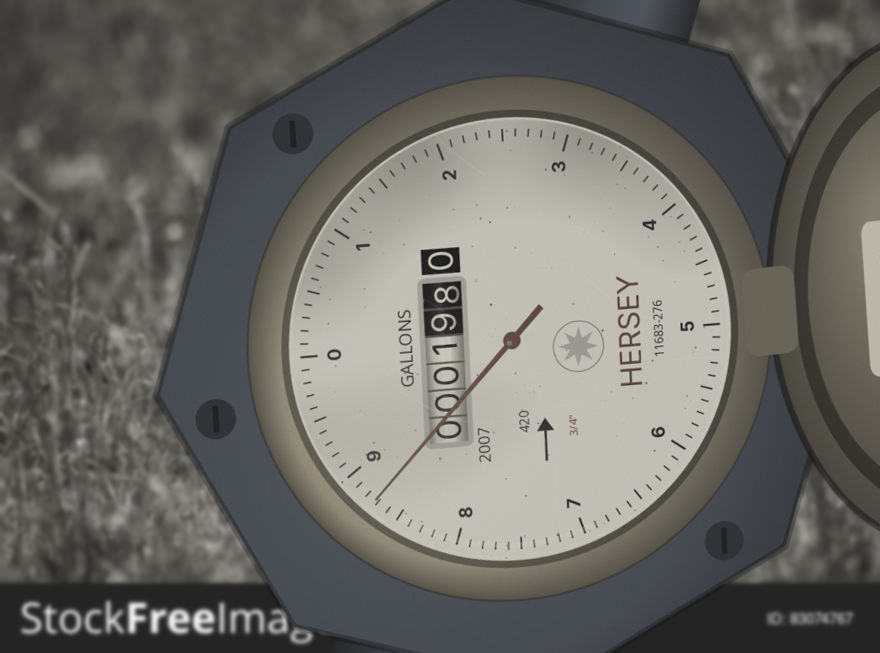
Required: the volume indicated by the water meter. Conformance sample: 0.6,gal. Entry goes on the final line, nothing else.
1978.7,gal
